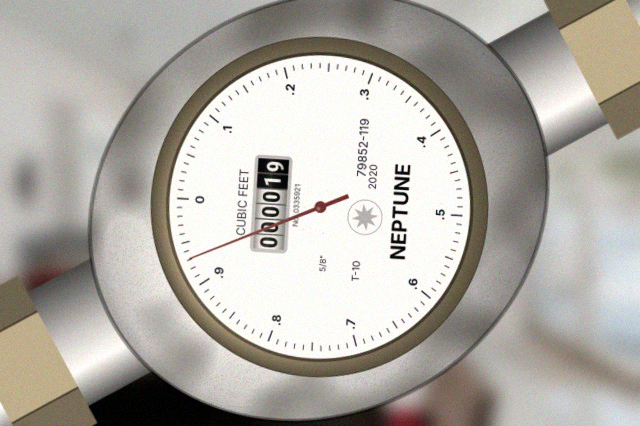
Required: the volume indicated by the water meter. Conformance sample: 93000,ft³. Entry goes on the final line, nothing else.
18.93,ft³
